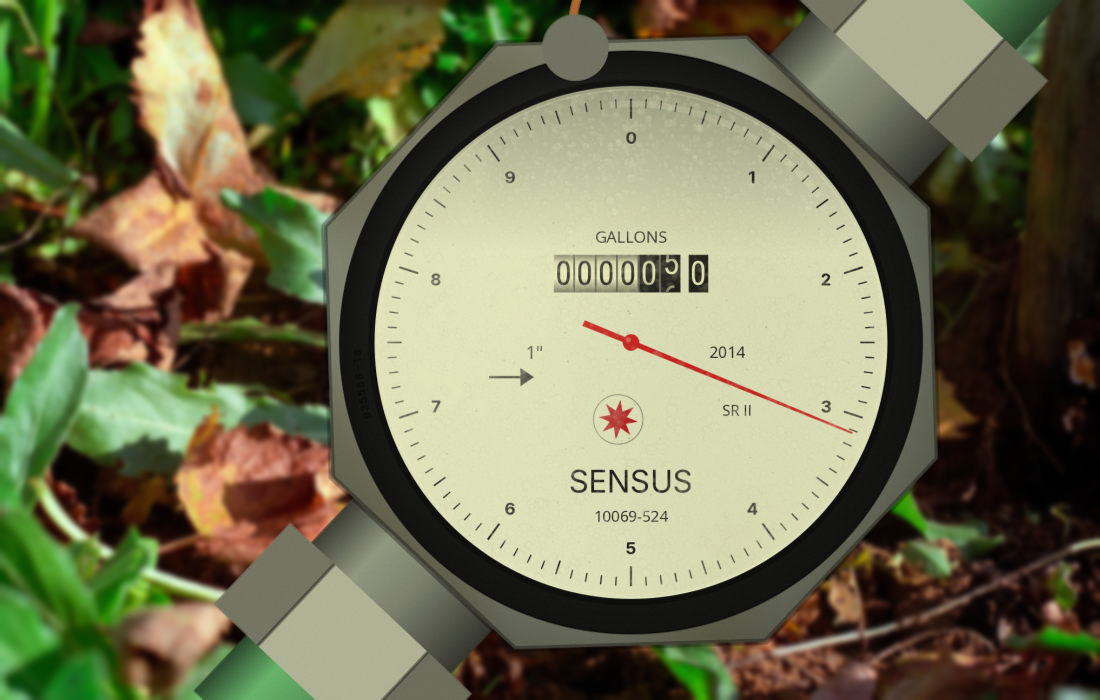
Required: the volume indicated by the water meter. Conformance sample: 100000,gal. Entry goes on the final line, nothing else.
53.1,gal
